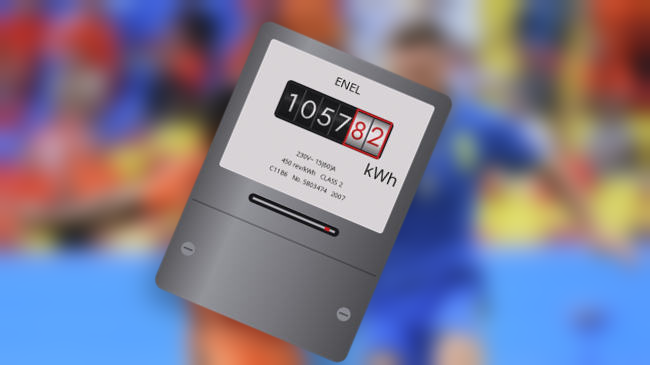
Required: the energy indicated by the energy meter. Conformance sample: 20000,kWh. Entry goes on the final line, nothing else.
1057.82,kWh
